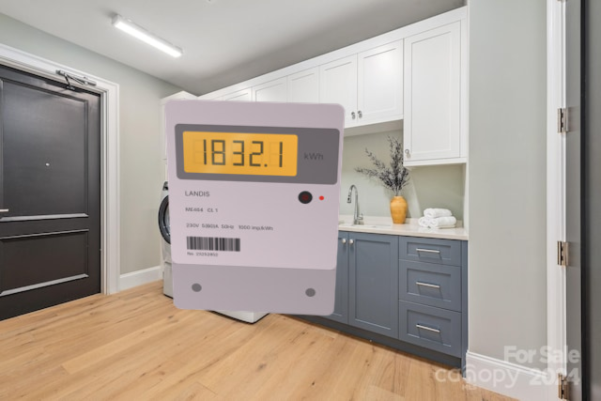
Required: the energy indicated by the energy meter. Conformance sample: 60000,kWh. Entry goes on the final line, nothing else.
1832.1,kWh
